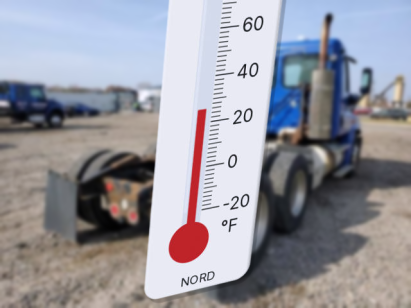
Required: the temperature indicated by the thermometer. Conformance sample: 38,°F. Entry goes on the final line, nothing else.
26,°F
